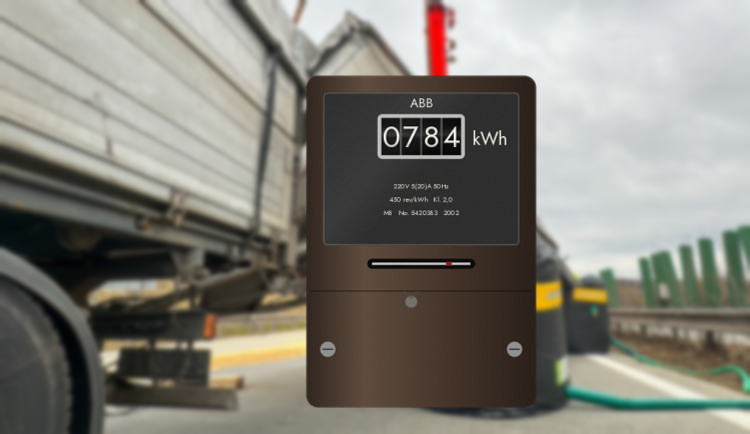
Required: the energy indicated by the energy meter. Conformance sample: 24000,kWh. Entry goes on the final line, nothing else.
784,kWh
